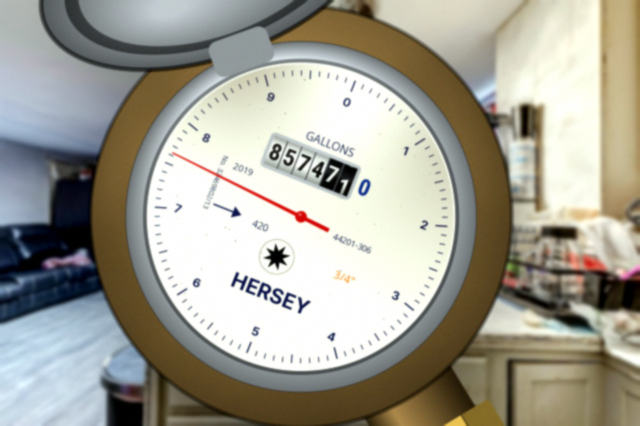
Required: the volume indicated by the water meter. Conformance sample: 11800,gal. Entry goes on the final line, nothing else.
8574707.6,gal
